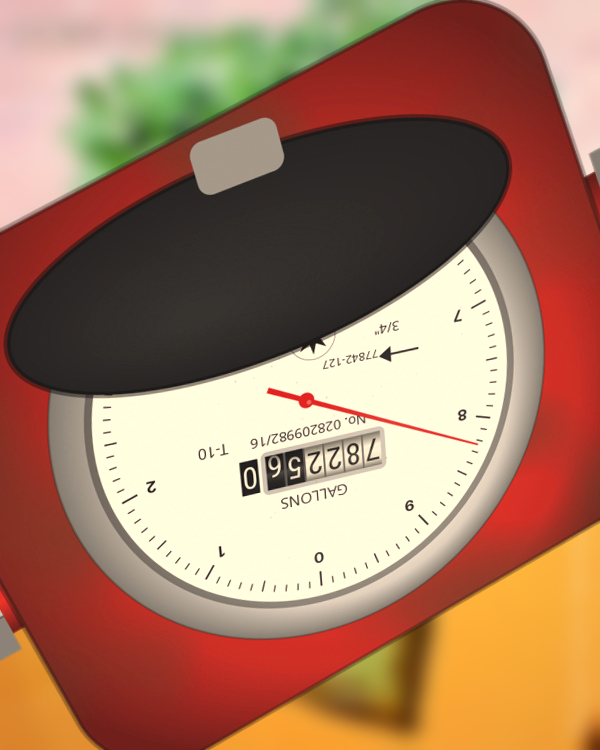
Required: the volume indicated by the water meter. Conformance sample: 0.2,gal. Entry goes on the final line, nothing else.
7822558.2,gal
